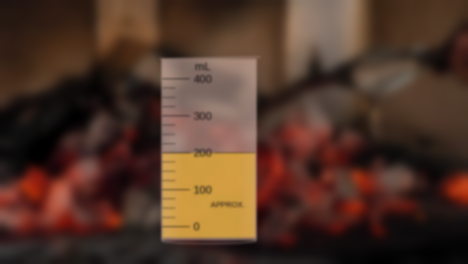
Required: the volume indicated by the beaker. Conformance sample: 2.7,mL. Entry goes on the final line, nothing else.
200,mL
